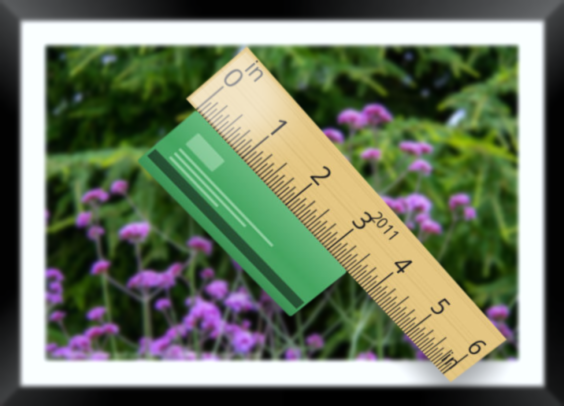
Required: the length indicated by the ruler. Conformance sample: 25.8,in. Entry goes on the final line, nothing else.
3.5,in
